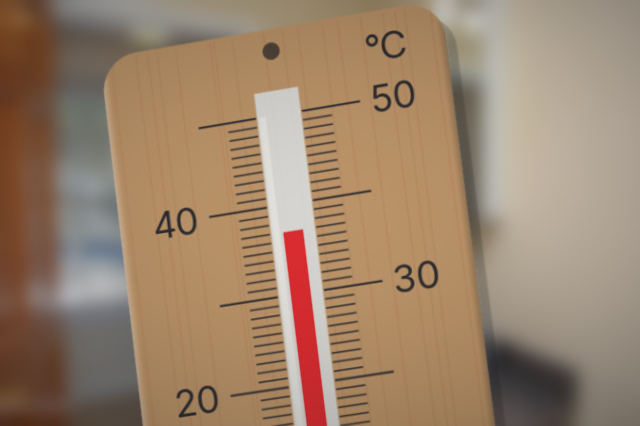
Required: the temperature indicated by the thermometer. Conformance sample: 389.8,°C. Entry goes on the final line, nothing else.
37,°C
